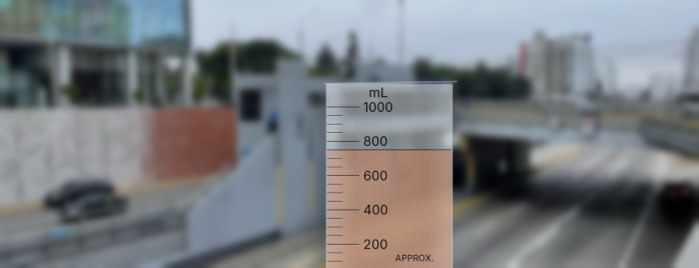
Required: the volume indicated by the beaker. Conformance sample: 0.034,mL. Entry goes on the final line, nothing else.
750,mL
